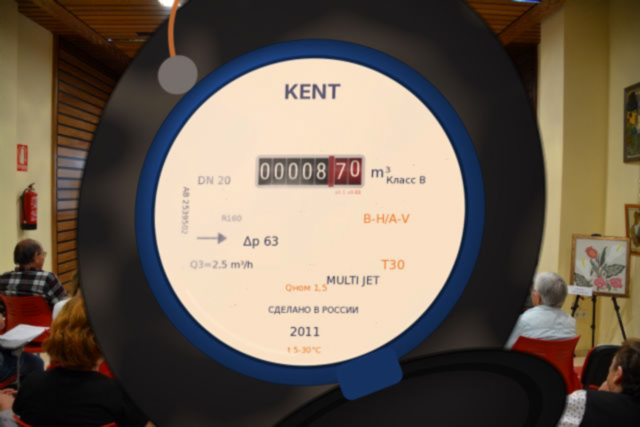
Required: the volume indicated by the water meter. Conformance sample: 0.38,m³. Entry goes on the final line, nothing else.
8.70,m³
